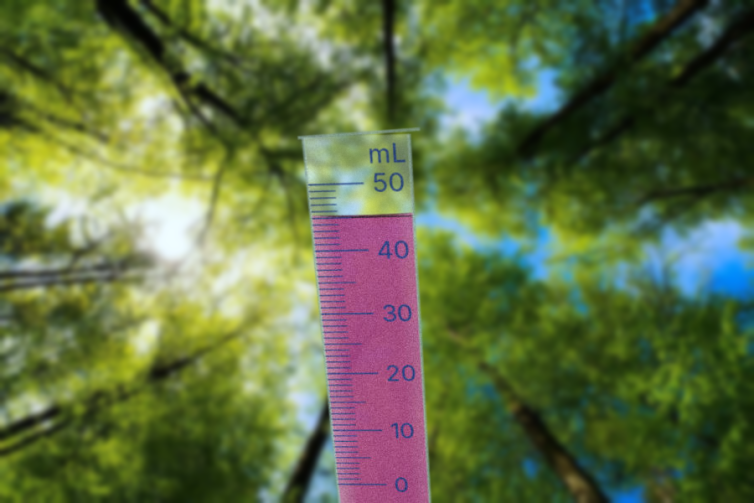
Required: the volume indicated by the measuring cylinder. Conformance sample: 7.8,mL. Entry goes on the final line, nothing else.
45,mL
